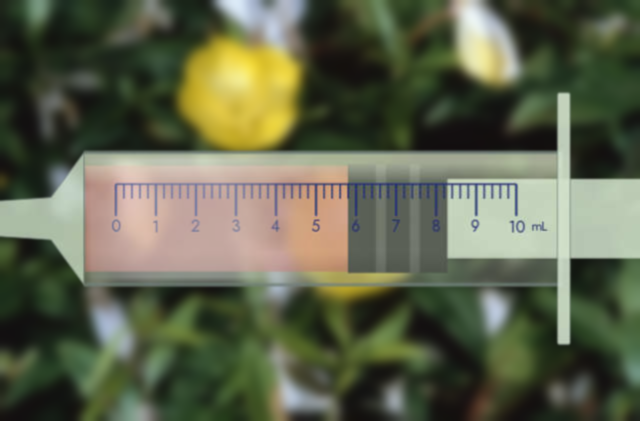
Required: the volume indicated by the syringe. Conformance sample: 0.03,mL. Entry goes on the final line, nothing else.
5.8,mL
